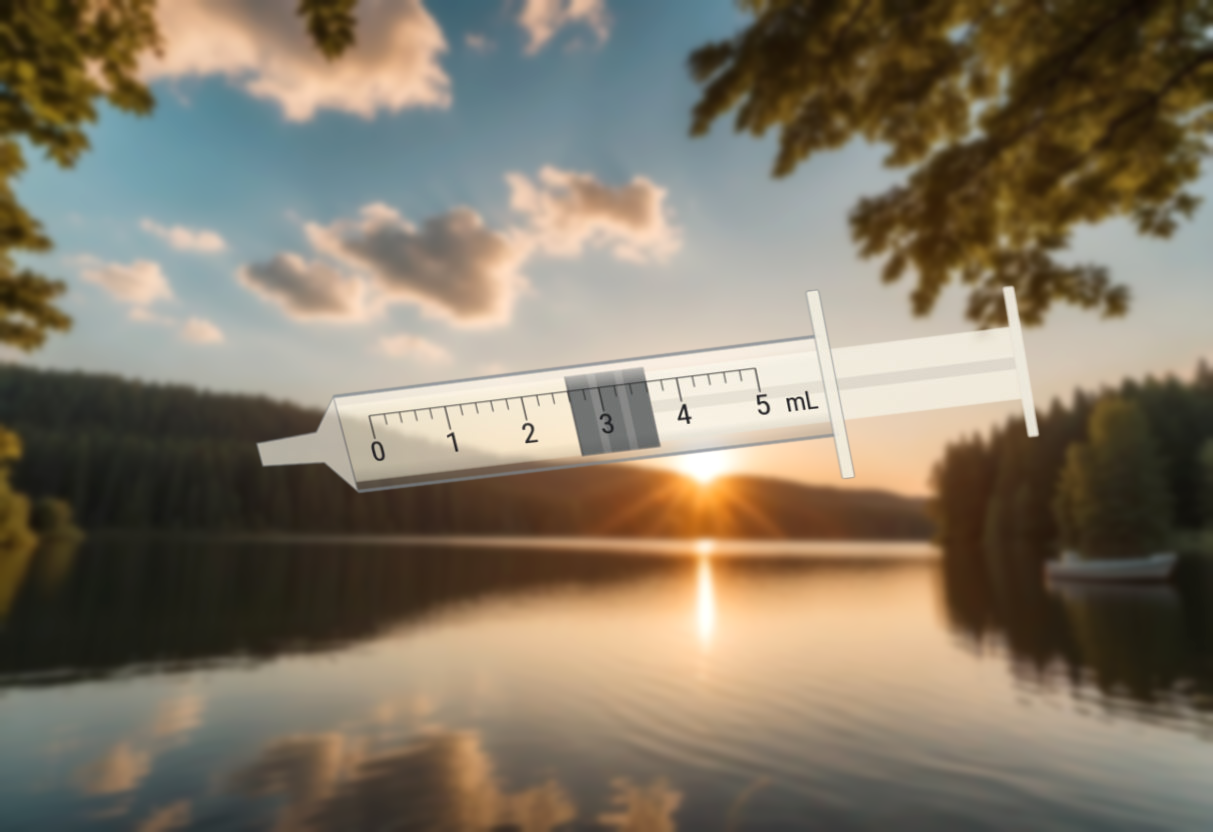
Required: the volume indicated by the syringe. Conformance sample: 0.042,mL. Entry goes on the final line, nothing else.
2.6,mL
